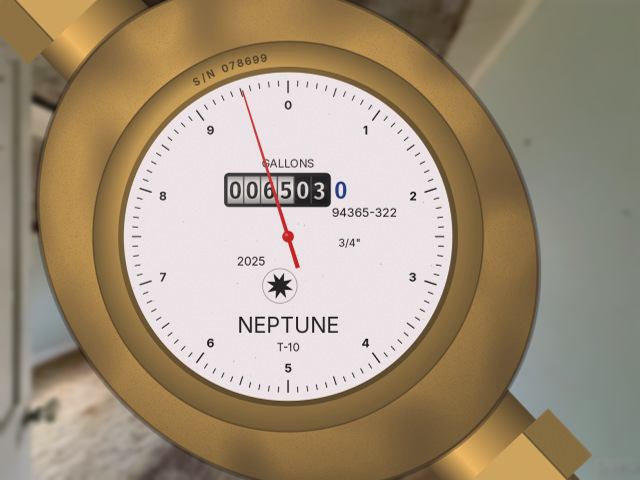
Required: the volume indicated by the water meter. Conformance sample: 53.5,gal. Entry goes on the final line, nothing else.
65029.5,gal
